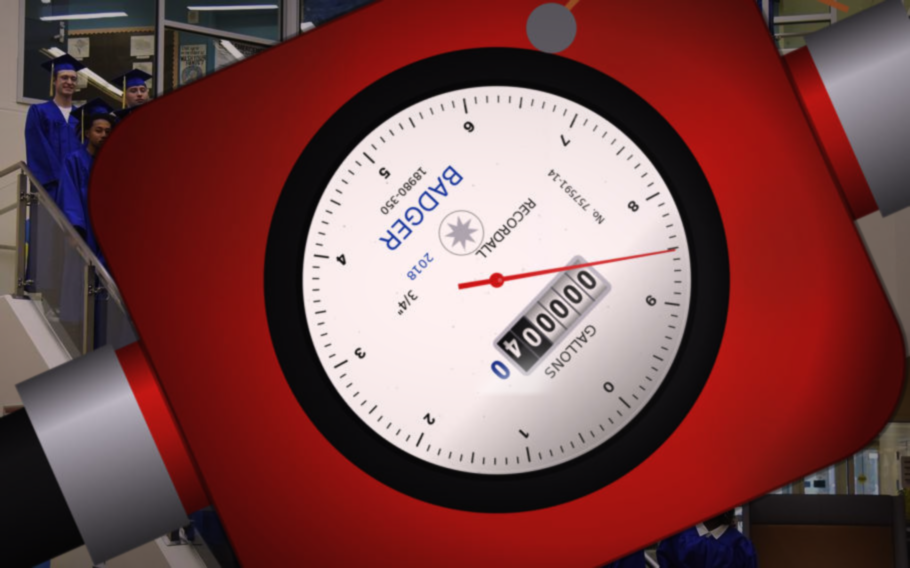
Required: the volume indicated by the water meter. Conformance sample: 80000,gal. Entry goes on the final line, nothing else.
38.5,gal
